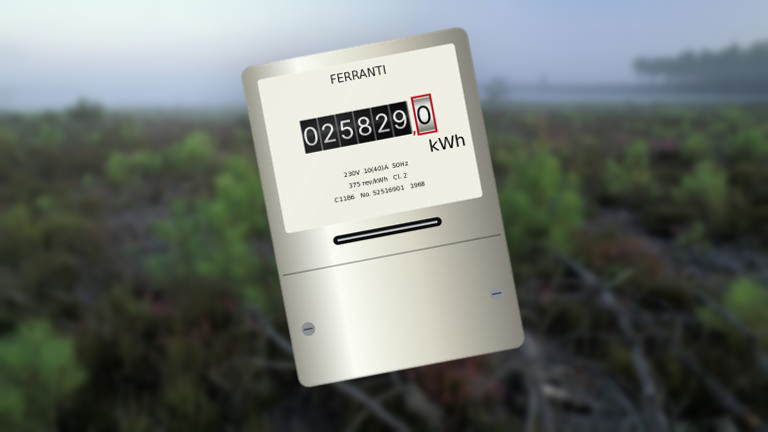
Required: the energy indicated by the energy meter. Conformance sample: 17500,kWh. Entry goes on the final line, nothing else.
25829.0,kWh
